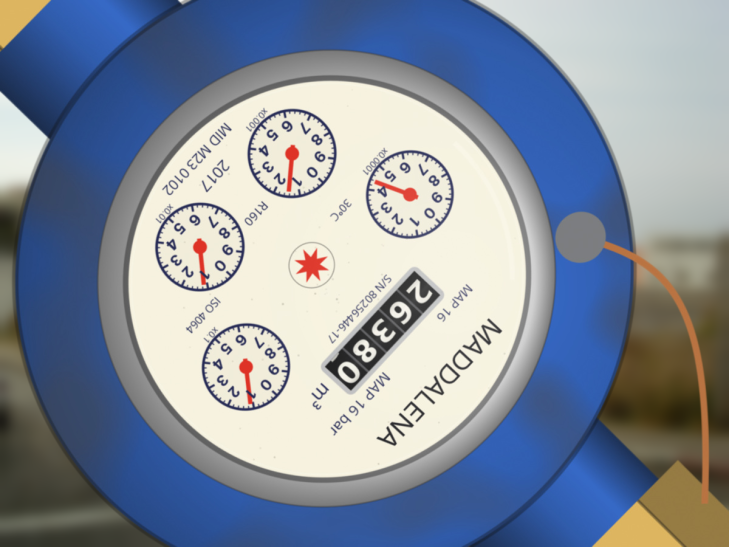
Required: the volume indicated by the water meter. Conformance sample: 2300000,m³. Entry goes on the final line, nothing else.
26380.1114,m³
